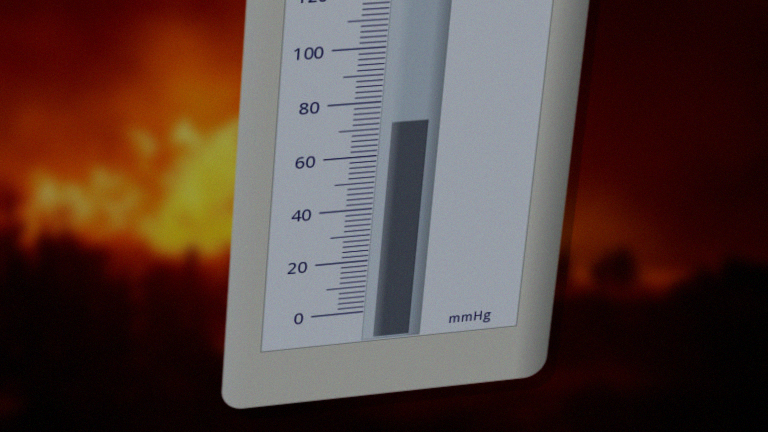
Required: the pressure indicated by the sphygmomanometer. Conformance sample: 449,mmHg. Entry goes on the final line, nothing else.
72,mmHg
